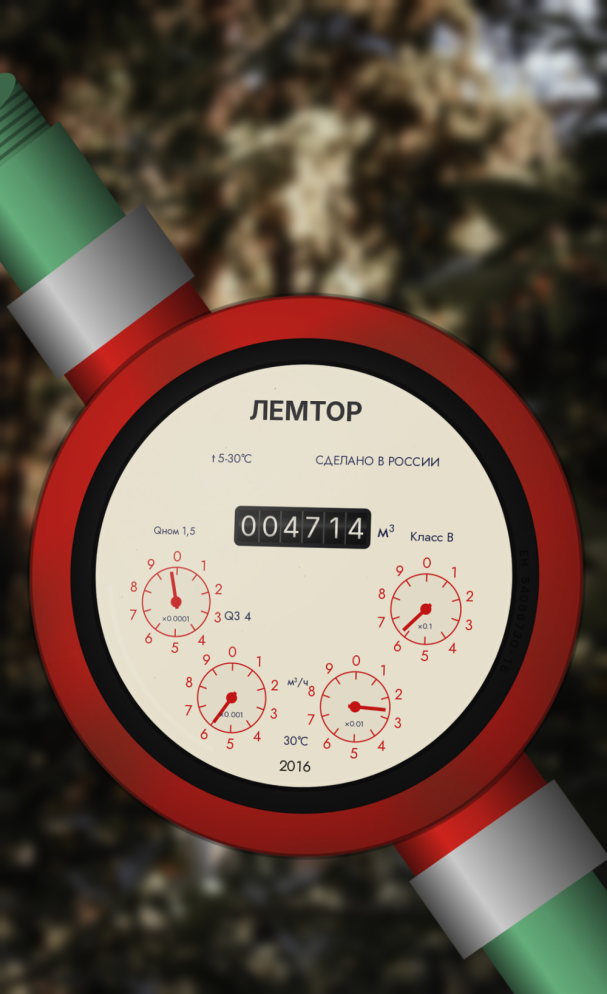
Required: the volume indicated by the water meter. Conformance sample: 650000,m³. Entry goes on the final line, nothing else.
4714.6259,m³
